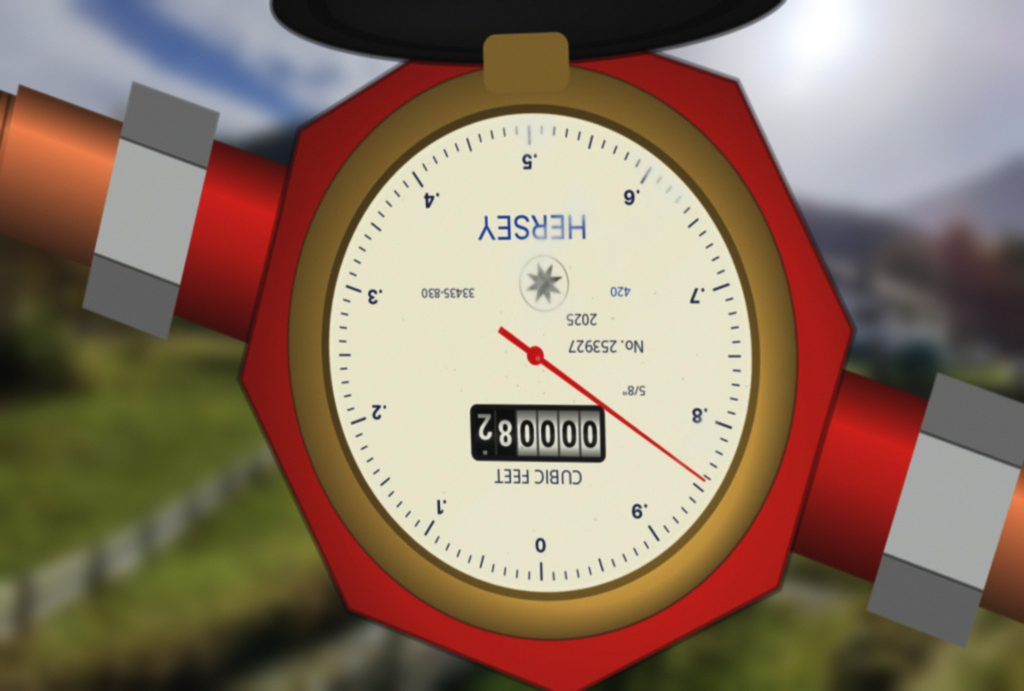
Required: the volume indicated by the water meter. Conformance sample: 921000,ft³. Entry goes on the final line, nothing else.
81.84,ft³
